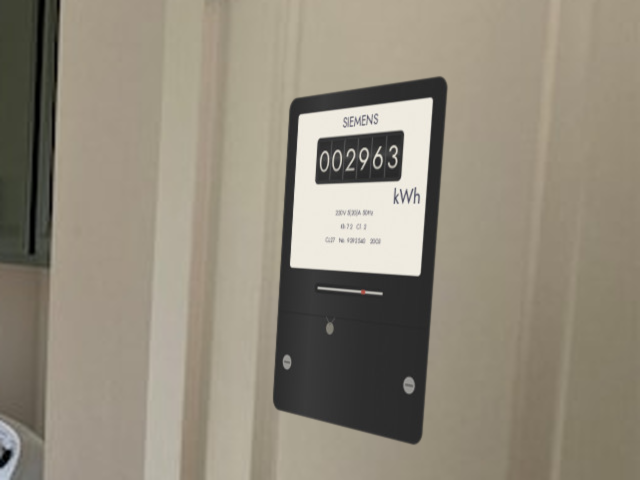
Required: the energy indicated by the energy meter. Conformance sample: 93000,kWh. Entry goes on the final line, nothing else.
2963,kWh
